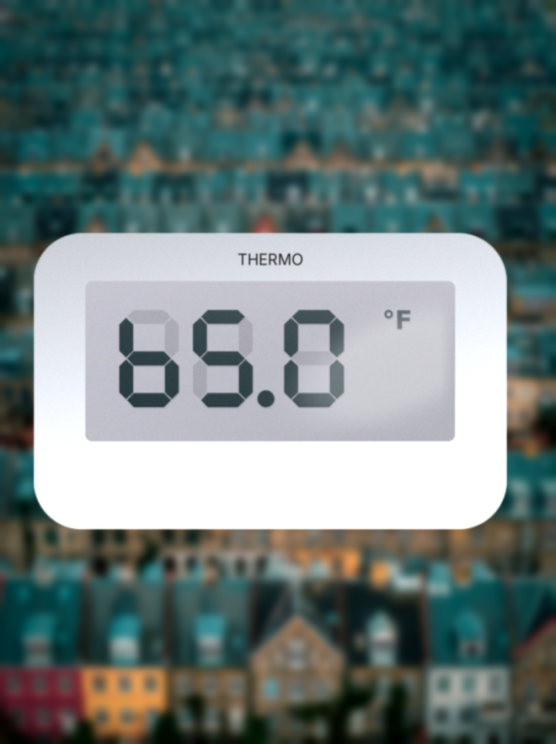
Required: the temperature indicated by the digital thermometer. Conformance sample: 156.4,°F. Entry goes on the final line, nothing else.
65.0,°F
